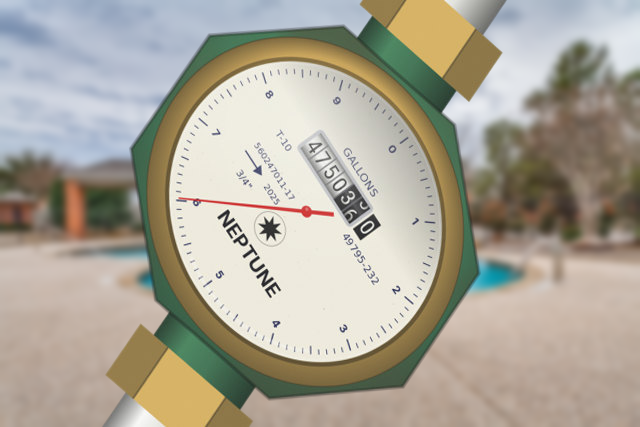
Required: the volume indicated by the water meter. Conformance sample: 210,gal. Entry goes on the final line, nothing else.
4750356.0,gal
